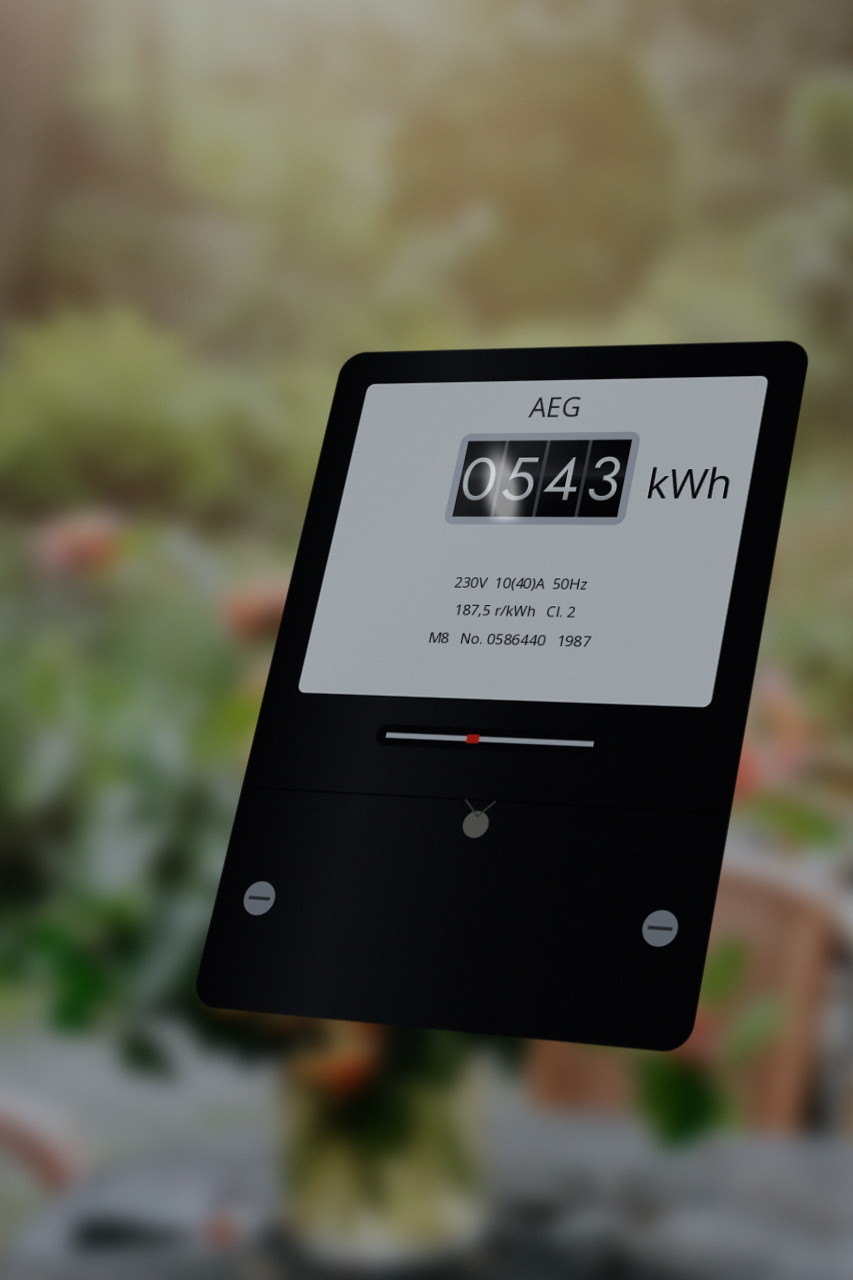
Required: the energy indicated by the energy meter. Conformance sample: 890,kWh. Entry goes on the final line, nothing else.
543,kWh
